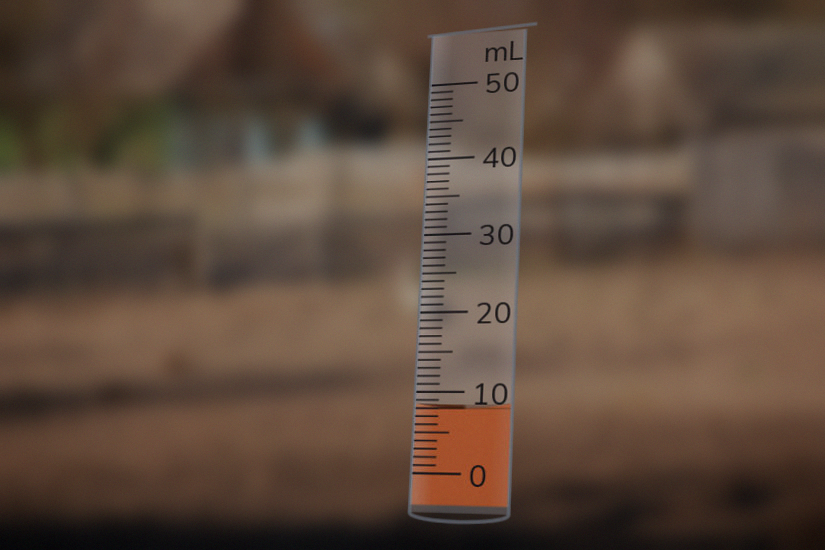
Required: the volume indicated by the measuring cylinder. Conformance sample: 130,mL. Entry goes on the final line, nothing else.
8,mL
